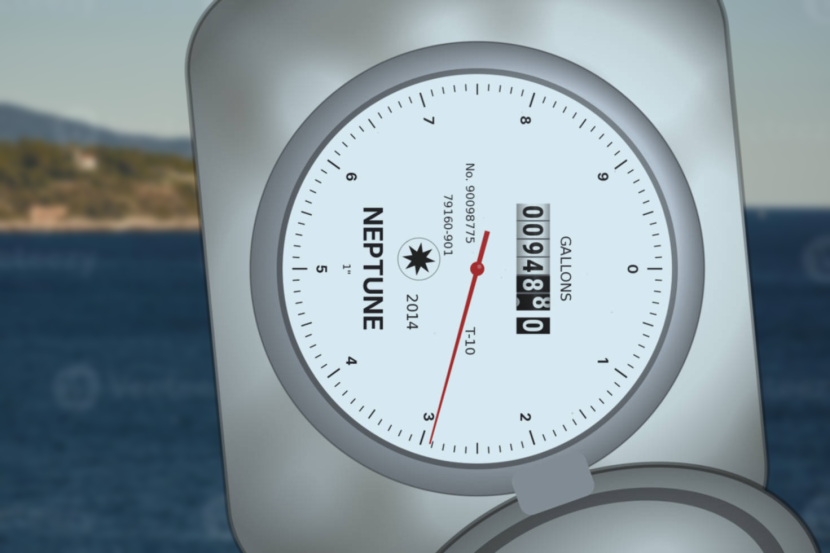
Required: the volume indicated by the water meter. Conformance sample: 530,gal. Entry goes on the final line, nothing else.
94882.9,gal
